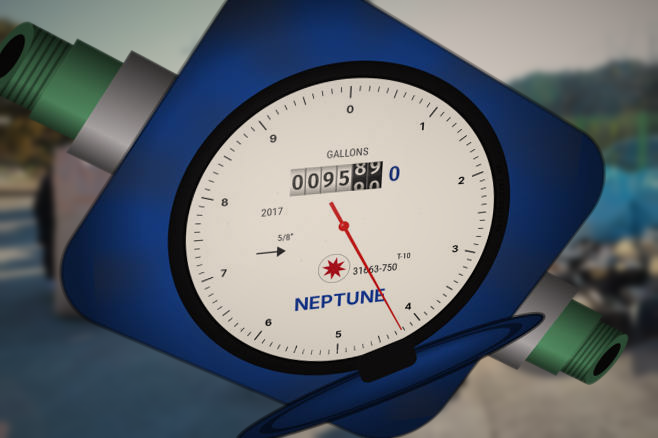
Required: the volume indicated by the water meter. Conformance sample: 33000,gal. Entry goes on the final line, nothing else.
95894.2,gal
